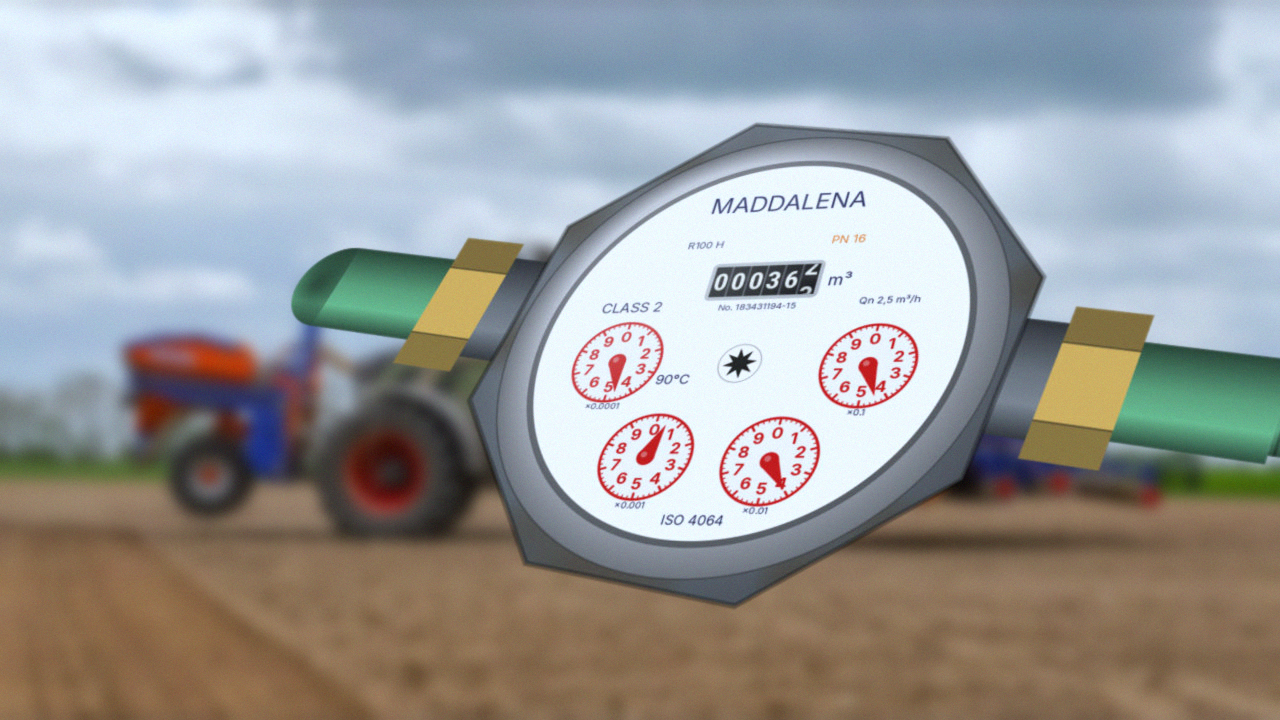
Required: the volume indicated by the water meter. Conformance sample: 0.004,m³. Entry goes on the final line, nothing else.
362.4404,m³
